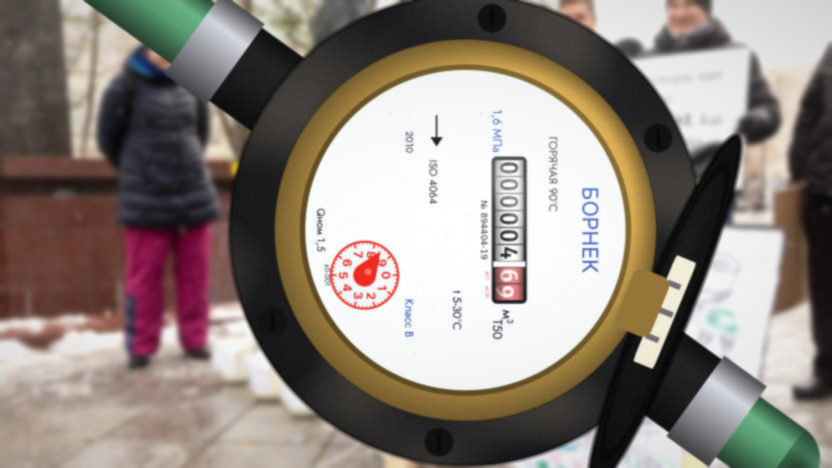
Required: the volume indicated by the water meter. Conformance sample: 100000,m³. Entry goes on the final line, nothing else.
4.688,m³
